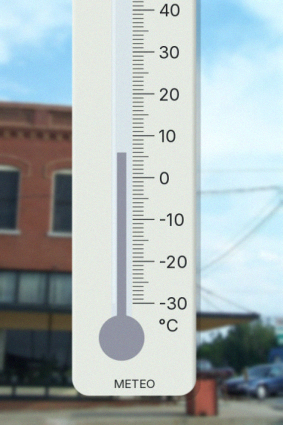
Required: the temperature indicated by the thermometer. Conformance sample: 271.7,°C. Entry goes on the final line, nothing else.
6,°C
